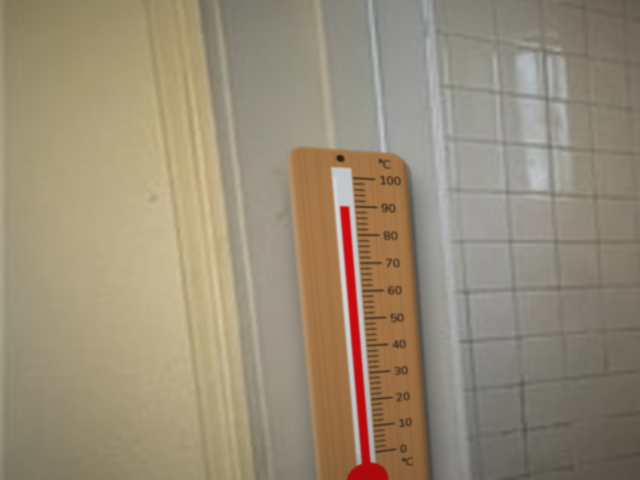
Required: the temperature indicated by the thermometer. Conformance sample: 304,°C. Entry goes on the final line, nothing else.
90,°C
